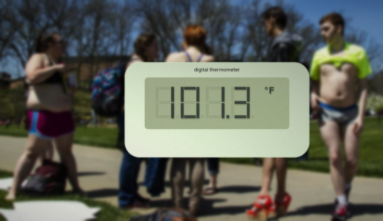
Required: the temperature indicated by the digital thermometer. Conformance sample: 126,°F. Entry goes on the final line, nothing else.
101.3,°F
